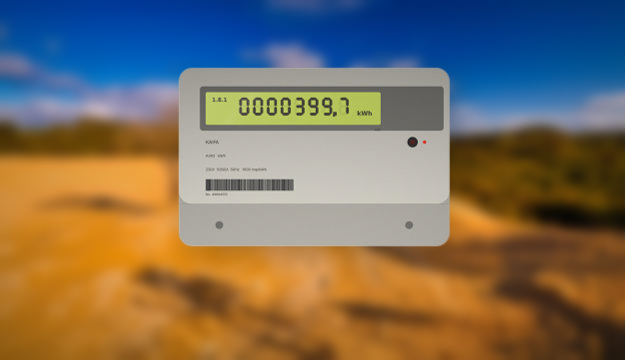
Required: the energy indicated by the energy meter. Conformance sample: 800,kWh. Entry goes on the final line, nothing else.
399.7,kWh
